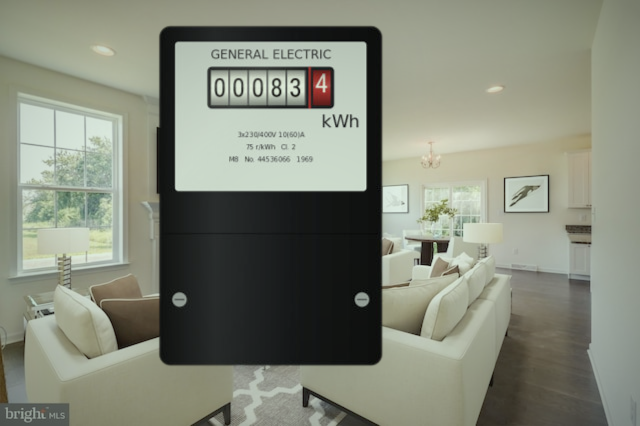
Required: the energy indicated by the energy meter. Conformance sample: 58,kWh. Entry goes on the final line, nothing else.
83.4,kWh
